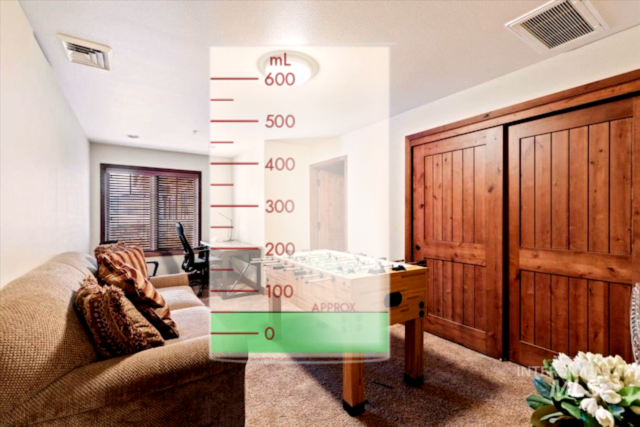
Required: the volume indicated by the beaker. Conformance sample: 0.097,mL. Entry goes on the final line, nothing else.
50,mL
